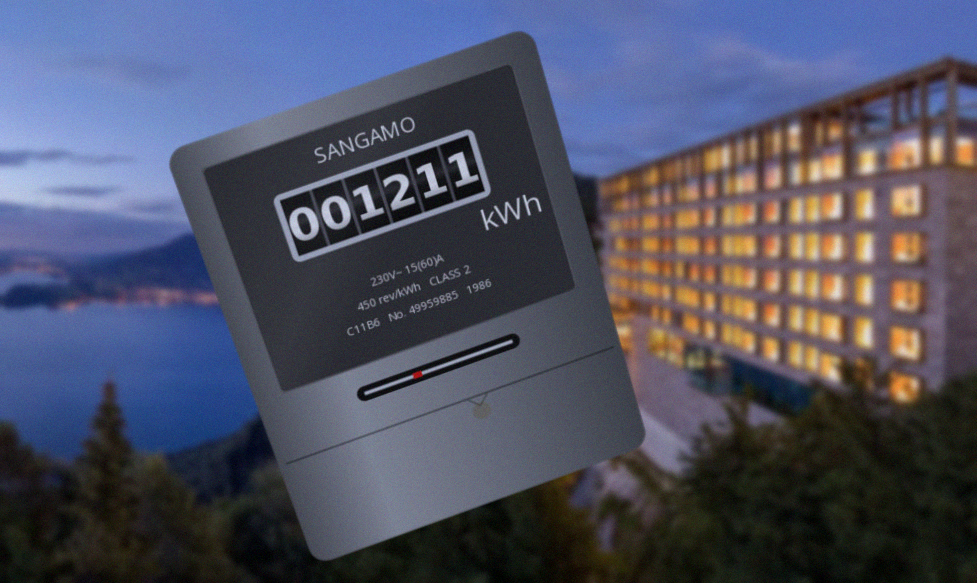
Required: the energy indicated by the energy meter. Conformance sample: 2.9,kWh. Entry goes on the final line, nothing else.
1211,kWh
